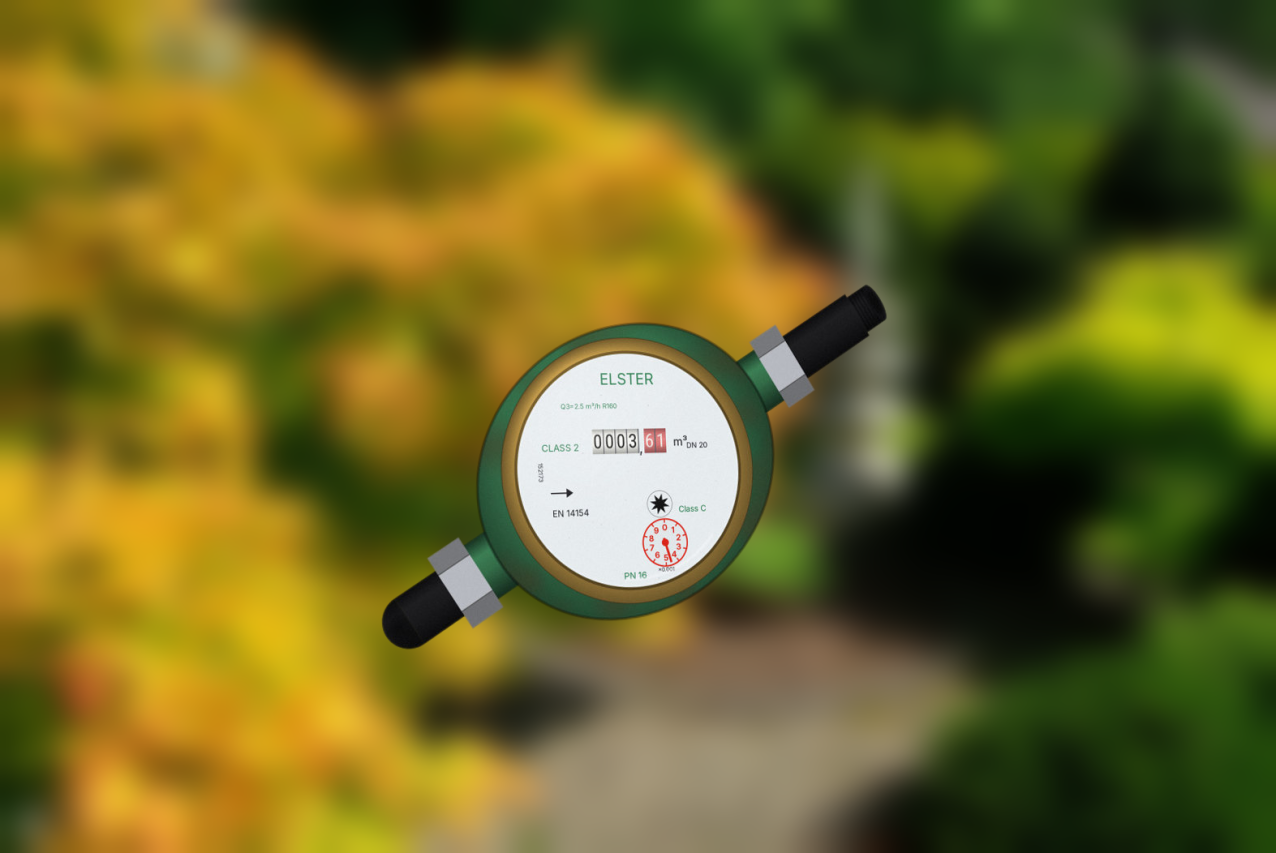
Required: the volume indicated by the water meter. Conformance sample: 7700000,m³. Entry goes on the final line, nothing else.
3.614,m³
